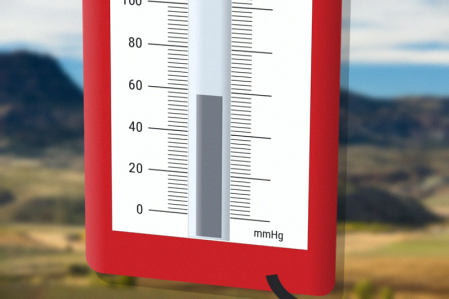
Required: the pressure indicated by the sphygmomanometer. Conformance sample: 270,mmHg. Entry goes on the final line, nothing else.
58,mmHg
